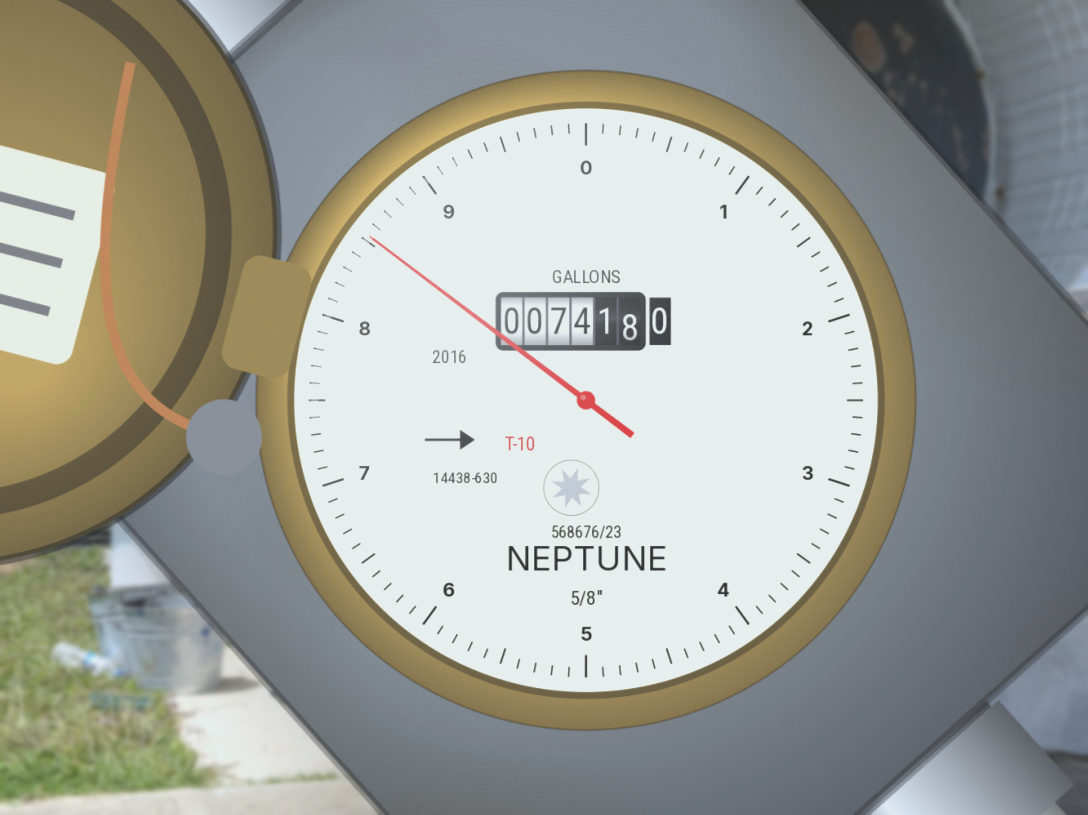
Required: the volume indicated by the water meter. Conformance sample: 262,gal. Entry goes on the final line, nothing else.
74178.5,gal
